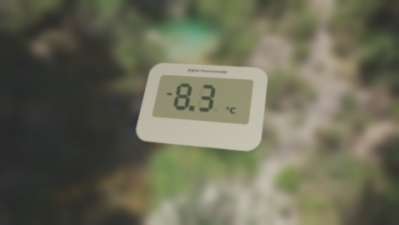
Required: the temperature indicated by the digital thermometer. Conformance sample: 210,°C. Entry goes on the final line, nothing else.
-8.3,°C
